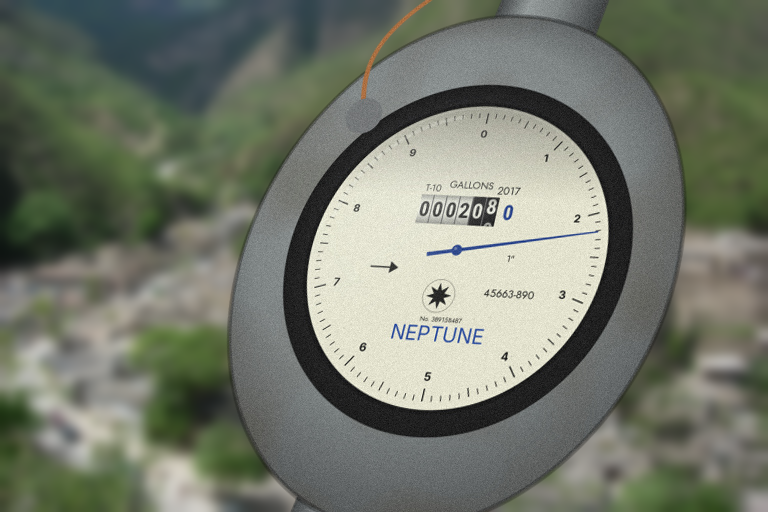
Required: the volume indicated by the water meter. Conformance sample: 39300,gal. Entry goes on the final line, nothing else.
2082.2,gal
